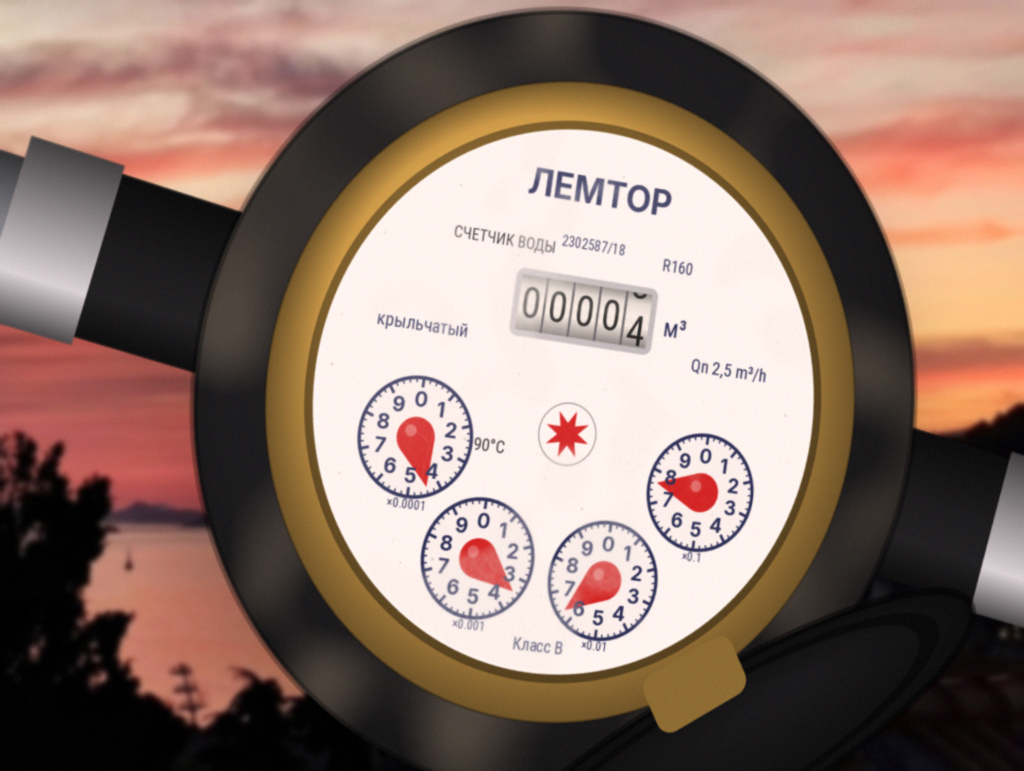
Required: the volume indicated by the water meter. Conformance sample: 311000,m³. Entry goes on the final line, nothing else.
3.7634,m³
